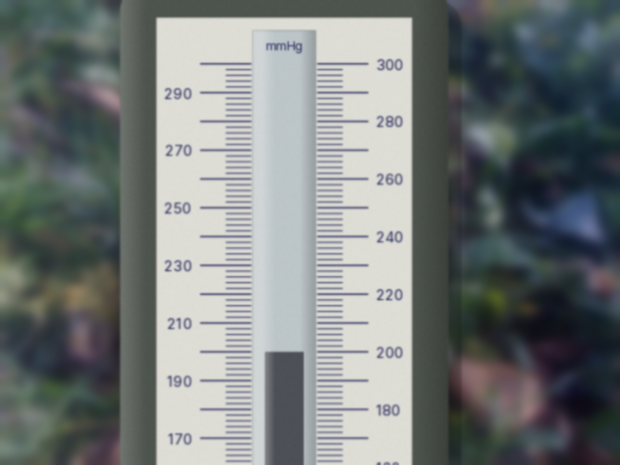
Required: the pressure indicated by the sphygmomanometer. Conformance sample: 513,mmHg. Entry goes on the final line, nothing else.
200,mmHg
